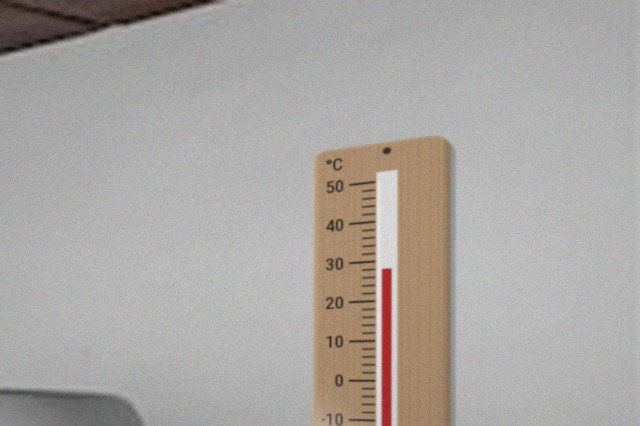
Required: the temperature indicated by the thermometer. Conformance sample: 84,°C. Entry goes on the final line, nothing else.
28,°C
